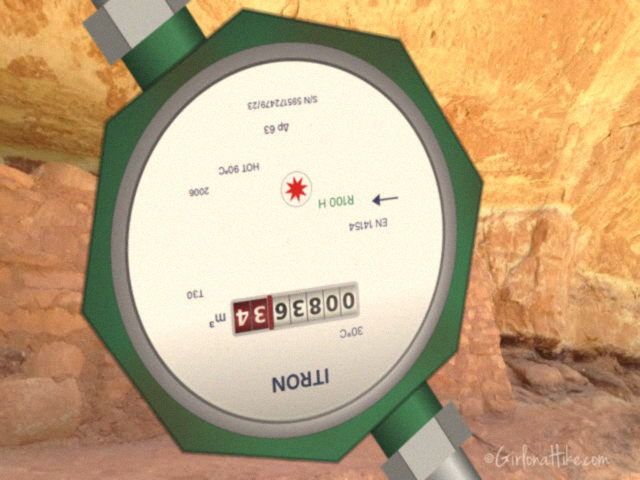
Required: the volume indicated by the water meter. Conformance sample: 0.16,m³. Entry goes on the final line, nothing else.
836.34,m³
